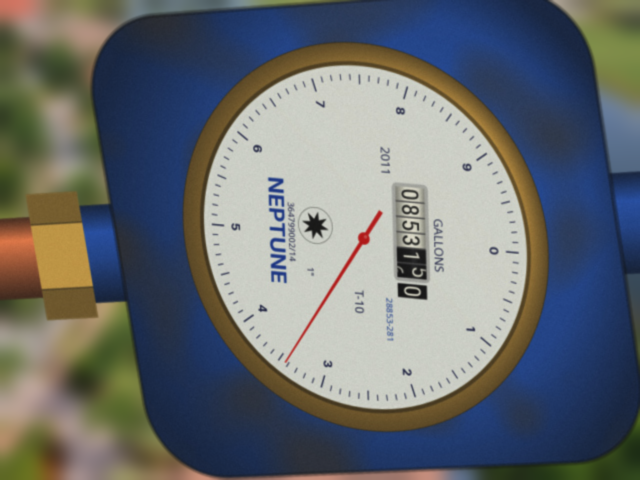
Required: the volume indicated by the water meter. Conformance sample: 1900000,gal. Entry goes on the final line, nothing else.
853153.4,gal
